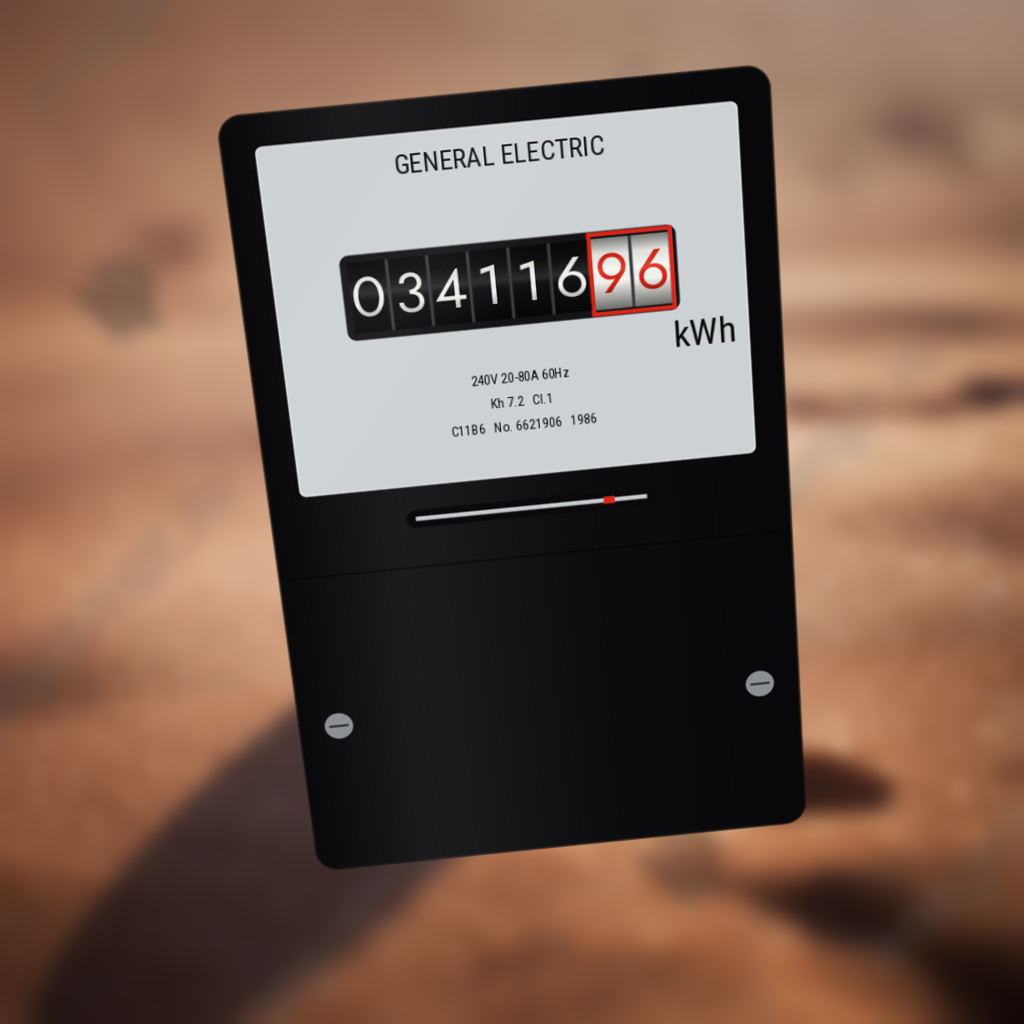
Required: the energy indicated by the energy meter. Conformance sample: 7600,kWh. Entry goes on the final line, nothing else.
34116.96,kWh
